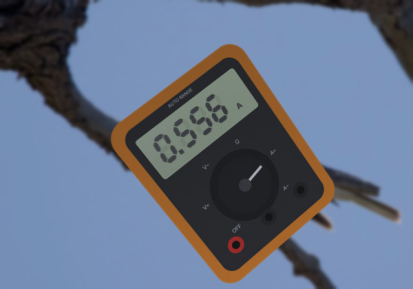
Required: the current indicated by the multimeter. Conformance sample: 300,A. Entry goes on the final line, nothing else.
0.556,A
